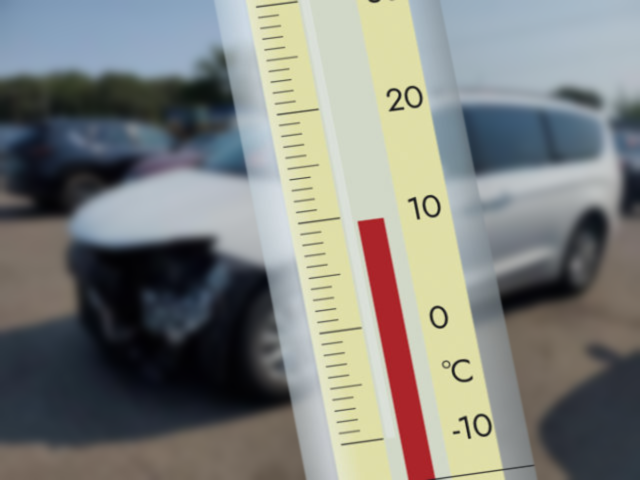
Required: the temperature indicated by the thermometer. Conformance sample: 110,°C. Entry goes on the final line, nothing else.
9.5,°C
